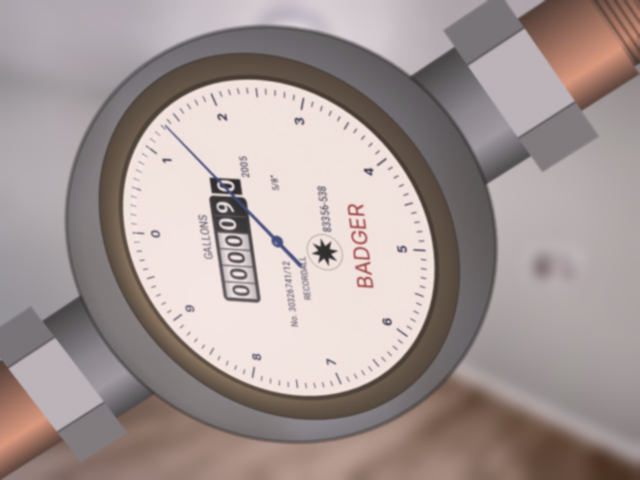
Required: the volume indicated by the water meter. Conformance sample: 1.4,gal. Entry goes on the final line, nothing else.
91.3,gal
